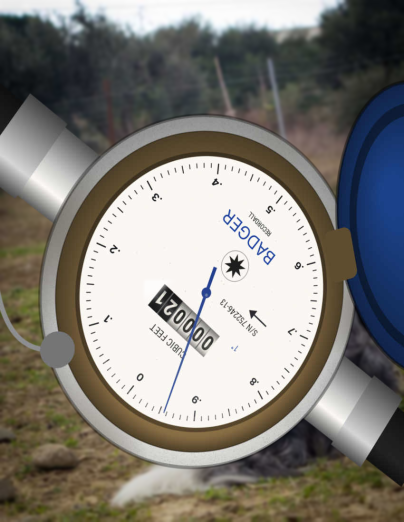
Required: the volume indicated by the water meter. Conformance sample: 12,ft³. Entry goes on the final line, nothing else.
20.94,ft³
